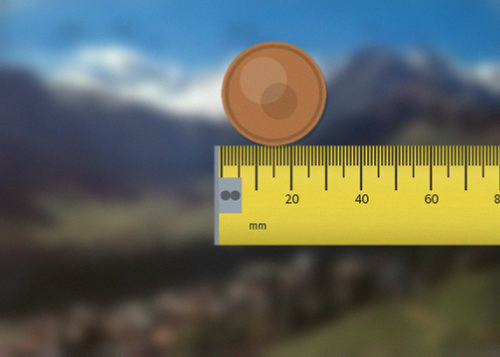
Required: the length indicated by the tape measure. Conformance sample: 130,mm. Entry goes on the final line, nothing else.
30,mm
